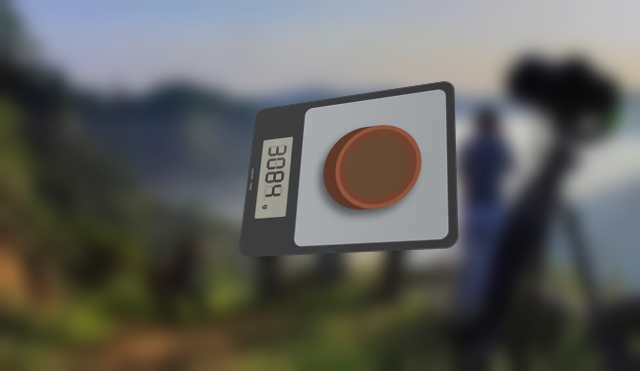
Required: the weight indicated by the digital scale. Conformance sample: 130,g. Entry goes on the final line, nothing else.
3084,g
